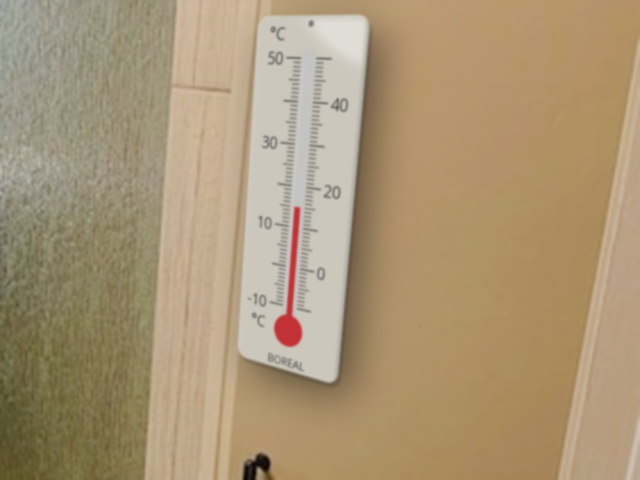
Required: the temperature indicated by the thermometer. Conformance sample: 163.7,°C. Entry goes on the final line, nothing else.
15,°C
